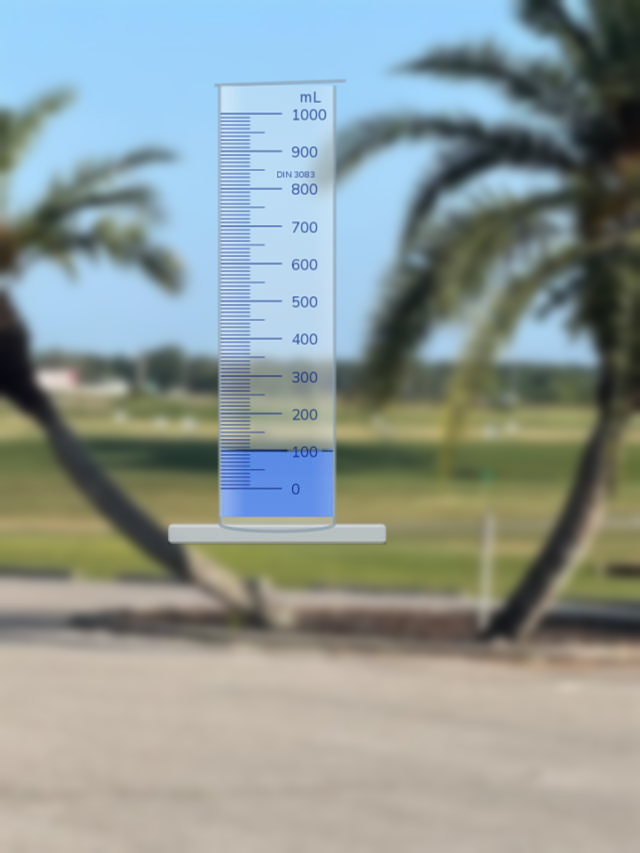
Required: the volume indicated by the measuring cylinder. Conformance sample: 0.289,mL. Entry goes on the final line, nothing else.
100,mL
